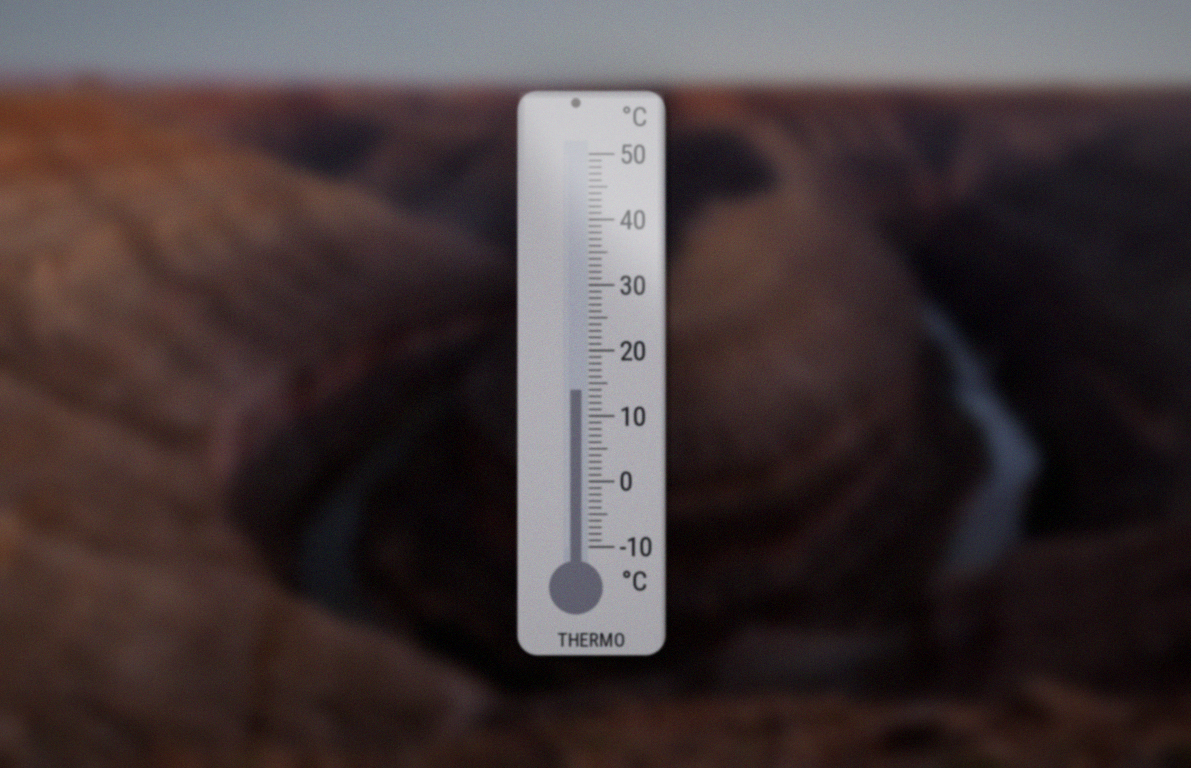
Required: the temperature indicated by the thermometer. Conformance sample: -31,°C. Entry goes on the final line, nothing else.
14,°C
